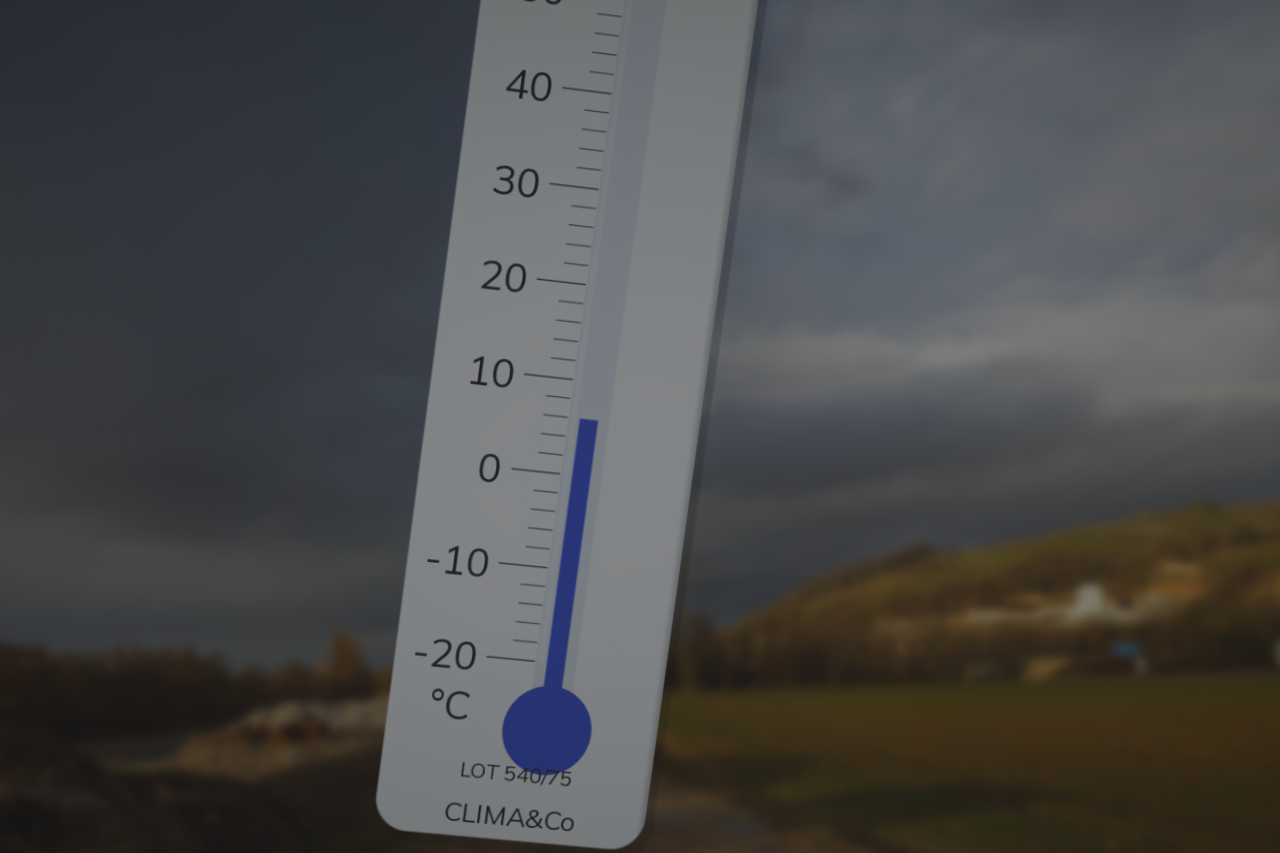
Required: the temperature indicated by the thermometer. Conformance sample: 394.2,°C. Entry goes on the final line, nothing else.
6,°C
